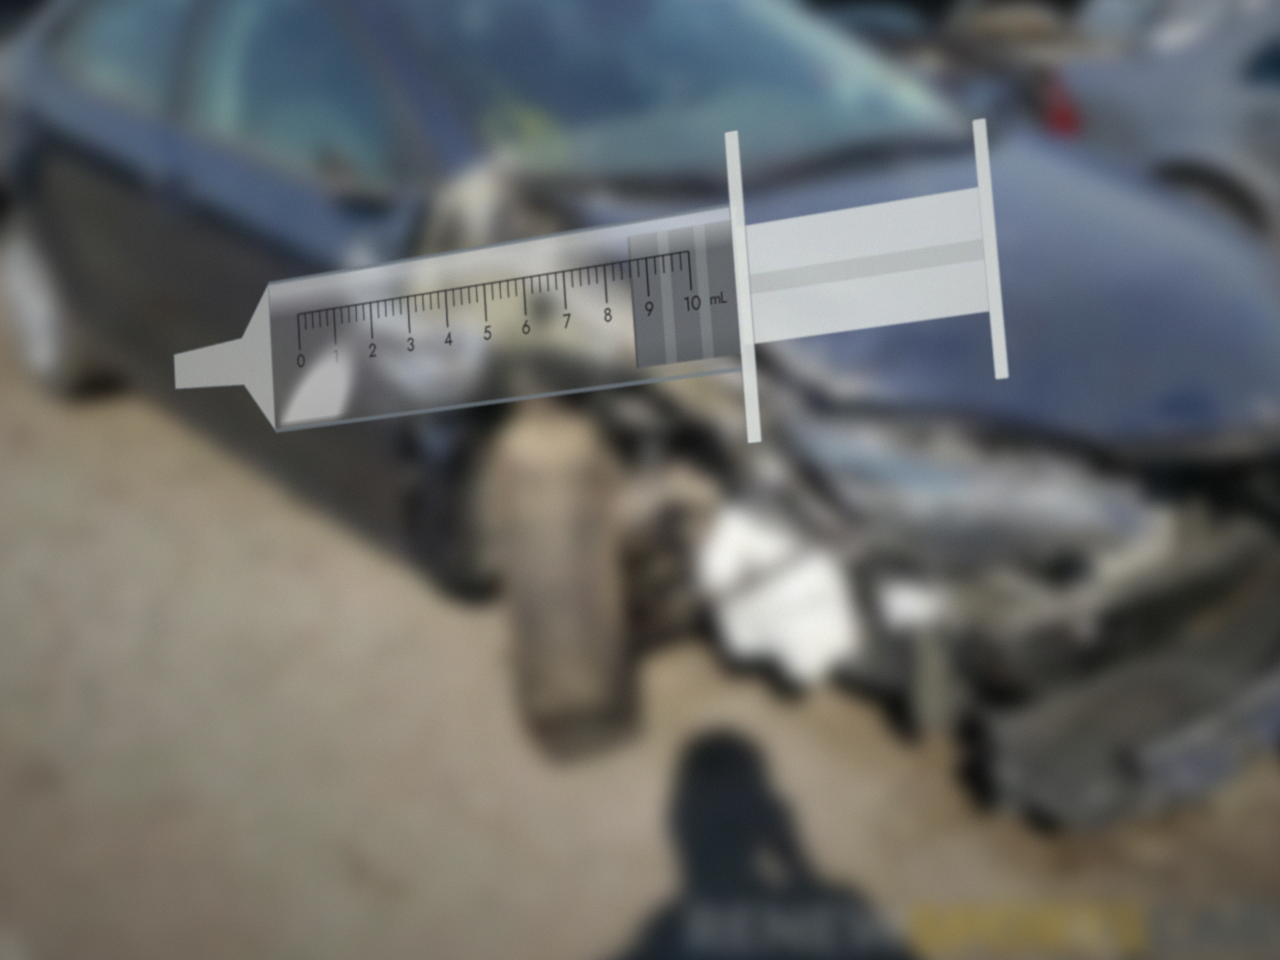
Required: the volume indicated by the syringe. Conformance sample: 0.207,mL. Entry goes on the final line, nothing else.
8.6,mL
